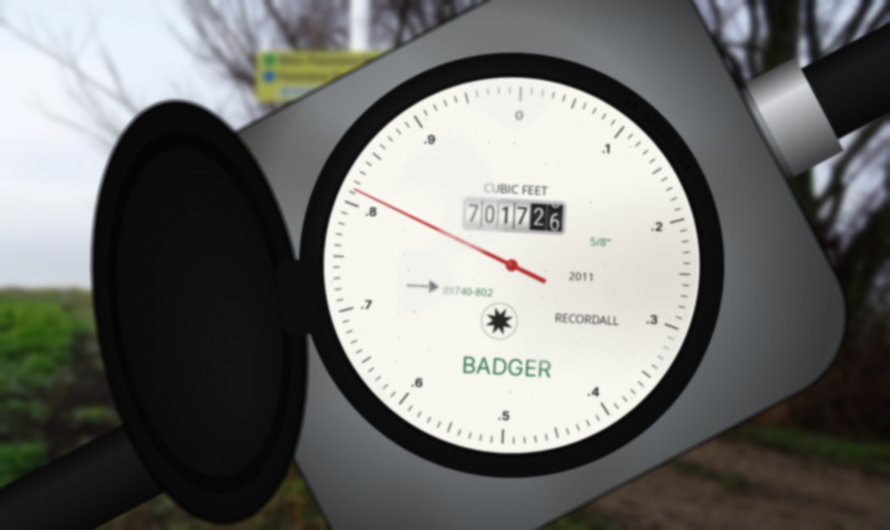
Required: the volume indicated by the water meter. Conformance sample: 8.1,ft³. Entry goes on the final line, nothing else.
701725.81,ft³
